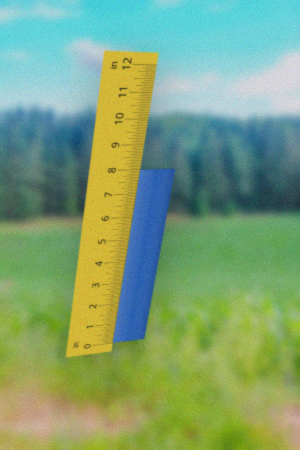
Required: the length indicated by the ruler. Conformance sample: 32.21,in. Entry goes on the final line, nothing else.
8,in
